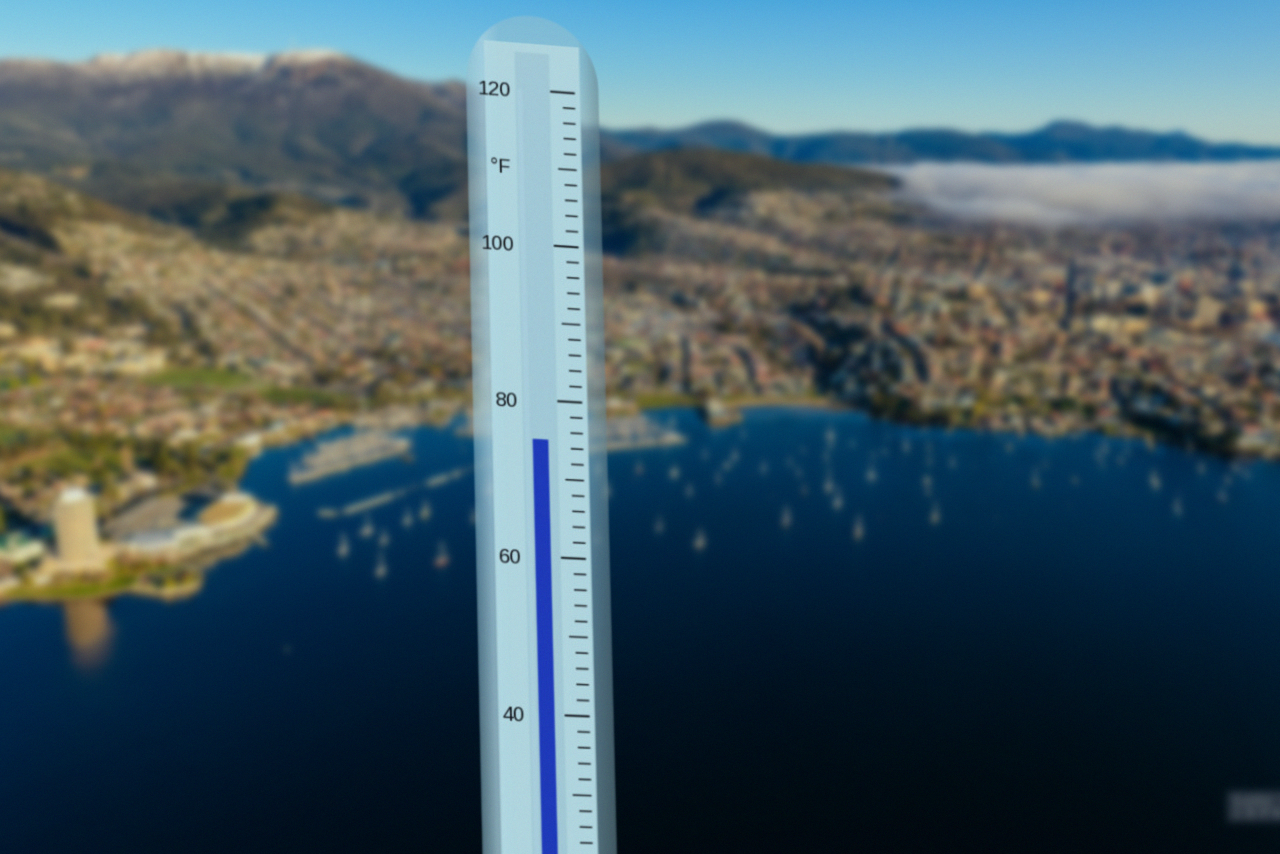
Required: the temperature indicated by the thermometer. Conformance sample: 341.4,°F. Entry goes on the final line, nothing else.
75,°F
